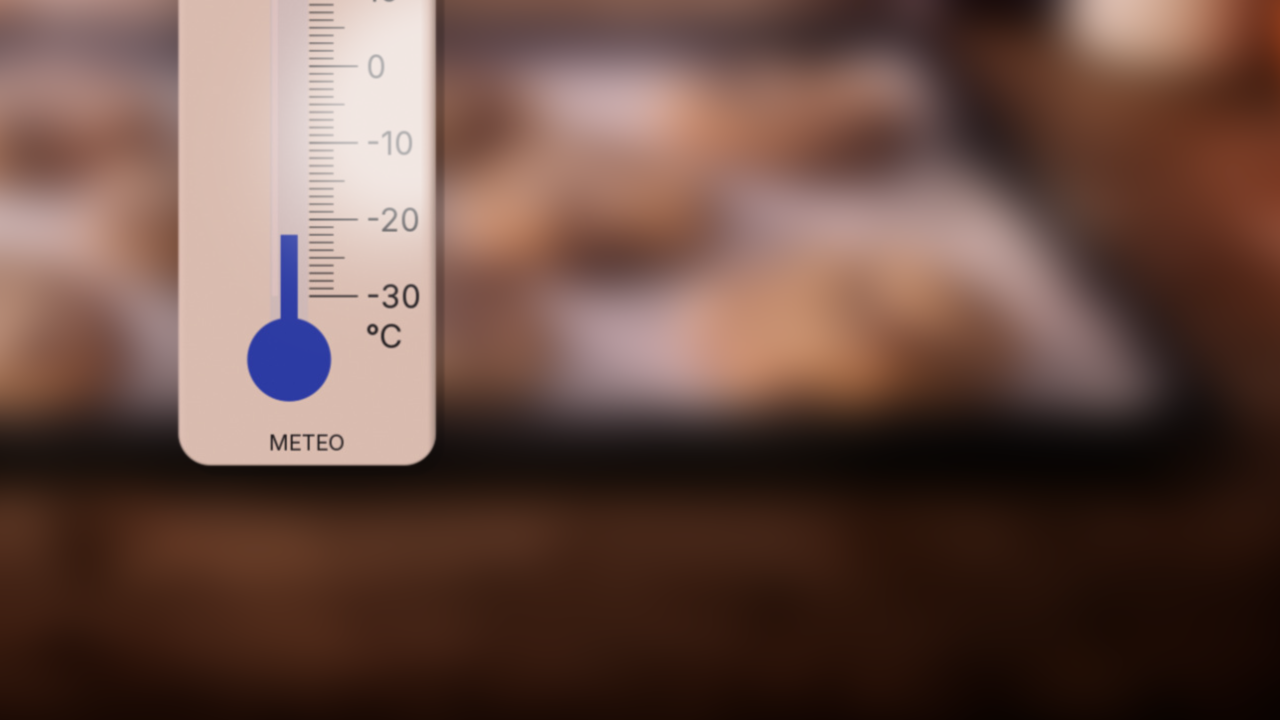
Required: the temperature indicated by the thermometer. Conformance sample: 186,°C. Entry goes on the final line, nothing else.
-22,°C
